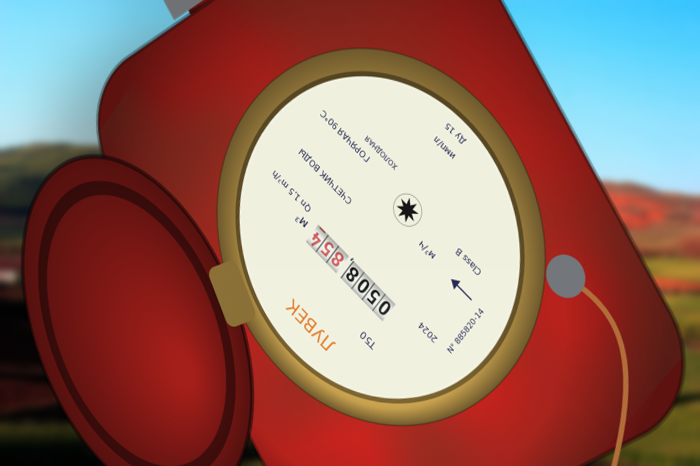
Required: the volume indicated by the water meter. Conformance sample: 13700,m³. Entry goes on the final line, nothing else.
508.854,m³
